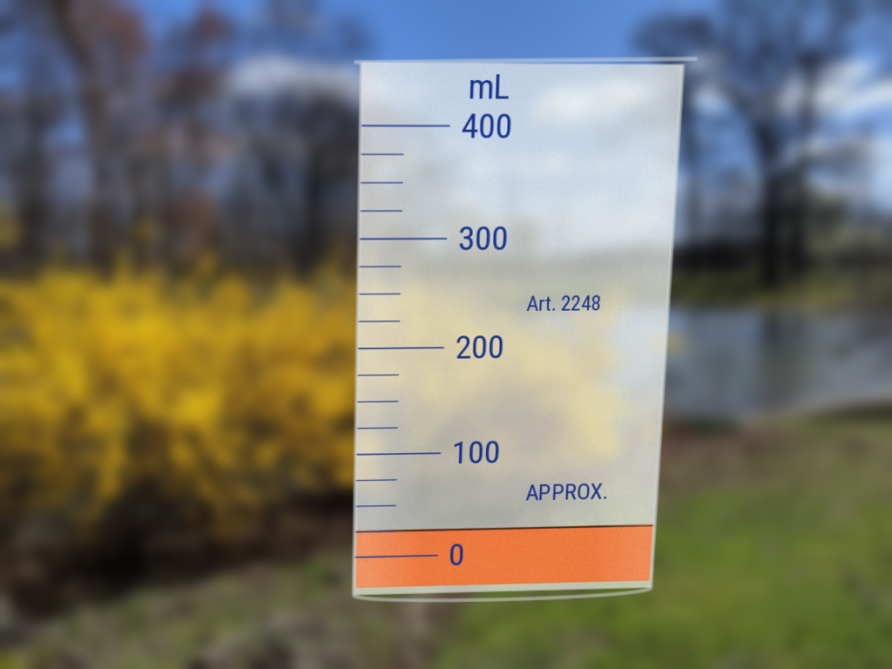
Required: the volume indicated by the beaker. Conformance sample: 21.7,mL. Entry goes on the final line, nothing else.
25,mL
